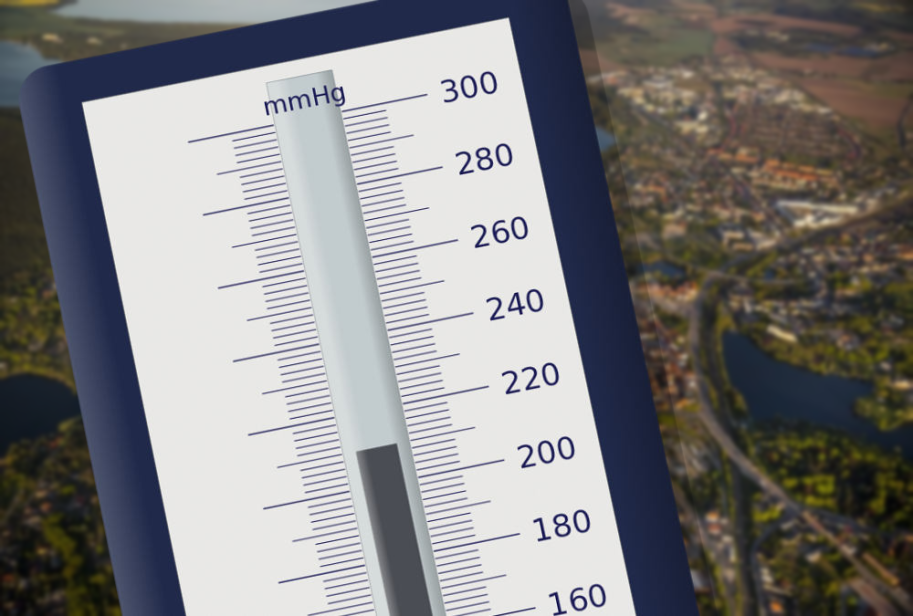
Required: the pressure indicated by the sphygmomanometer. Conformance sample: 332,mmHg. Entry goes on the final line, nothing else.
210,mmHg
